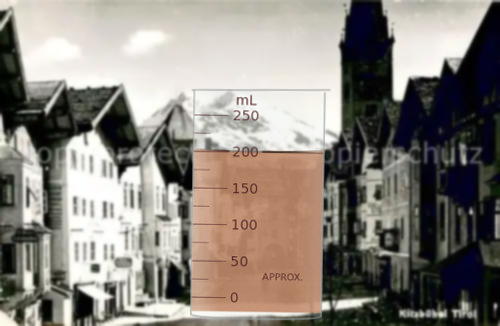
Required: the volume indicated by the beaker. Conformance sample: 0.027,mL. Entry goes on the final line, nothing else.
200,mL
